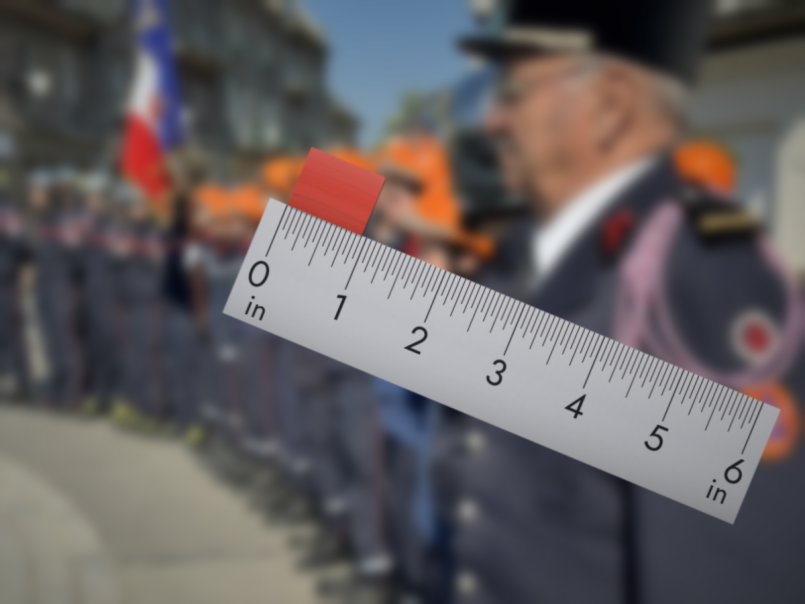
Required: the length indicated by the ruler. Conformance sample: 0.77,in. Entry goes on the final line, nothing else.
0.9375,in
